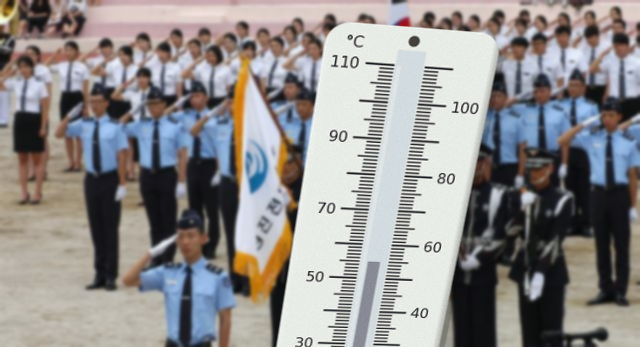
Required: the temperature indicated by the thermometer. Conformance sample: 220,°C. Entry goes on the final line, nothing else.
55,°C
